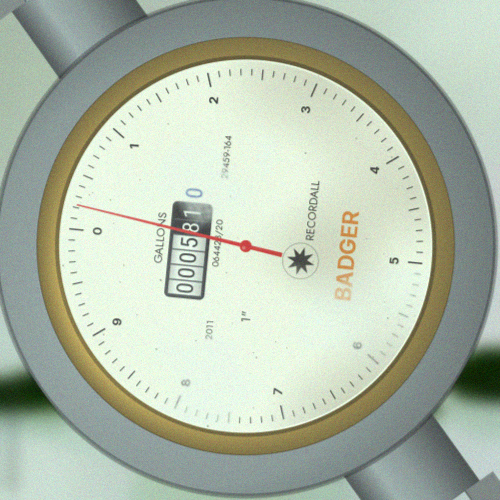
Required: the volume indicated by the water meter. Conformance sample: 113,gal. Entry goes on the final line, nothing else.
5810.2,gal
